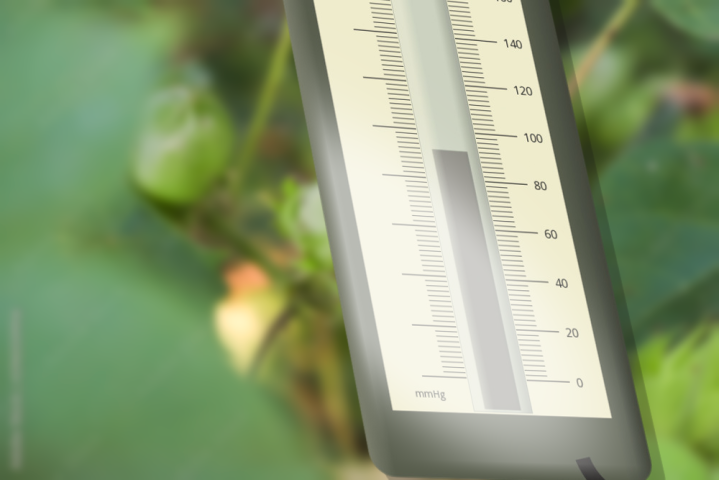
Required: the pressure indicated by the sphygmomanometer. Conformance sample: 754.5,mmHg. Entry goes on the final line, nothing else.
92,mmHg
